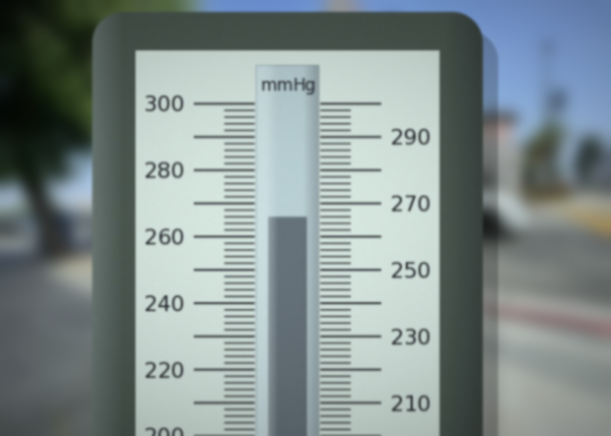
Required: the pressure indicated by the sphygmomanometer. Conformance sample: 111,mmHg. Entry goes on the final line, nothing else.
266,mmHg
